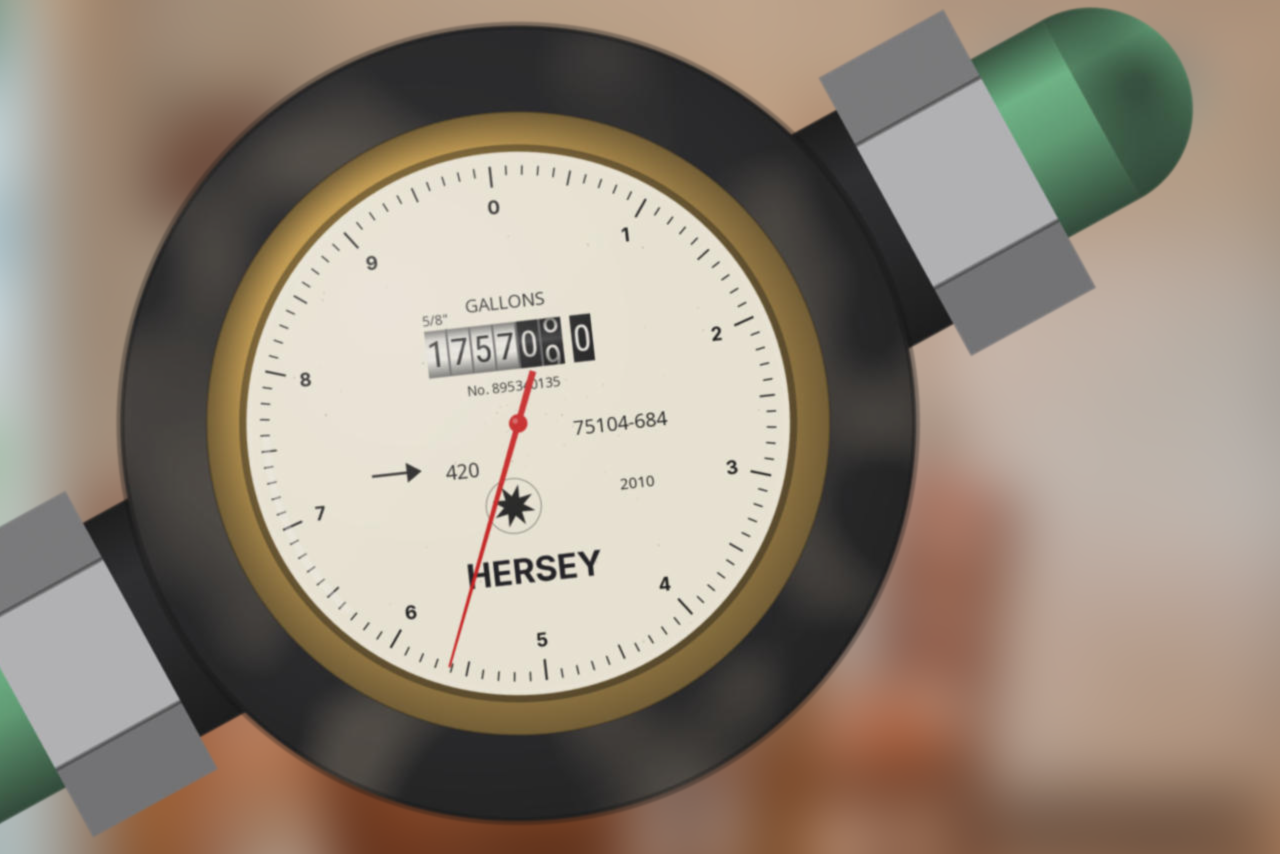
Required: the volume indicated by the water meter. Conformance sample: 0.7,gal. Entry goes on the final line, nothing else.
1757085.6,gal
